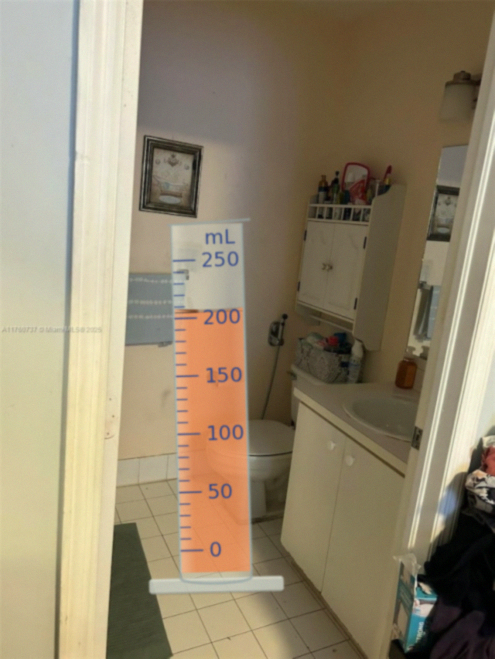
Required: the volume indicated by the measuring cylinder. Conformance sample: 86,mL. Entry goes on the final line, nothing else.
205,mL
